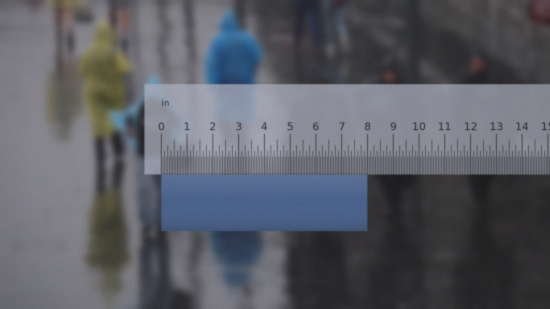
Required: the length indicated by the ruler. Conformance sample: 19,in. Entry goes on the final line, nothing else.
8,in
